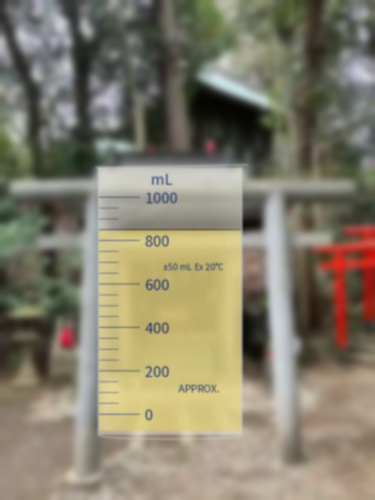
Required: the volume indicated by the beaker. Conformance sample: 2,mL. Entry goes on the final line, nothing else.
850,mL
